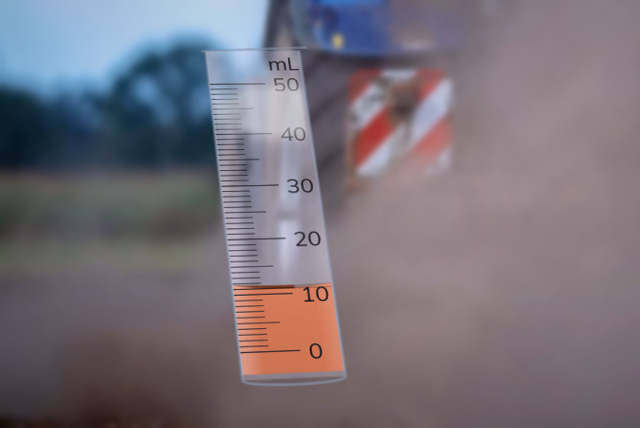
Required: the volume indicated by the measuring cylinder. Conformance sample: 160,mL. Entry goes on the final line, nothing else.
11,mL
